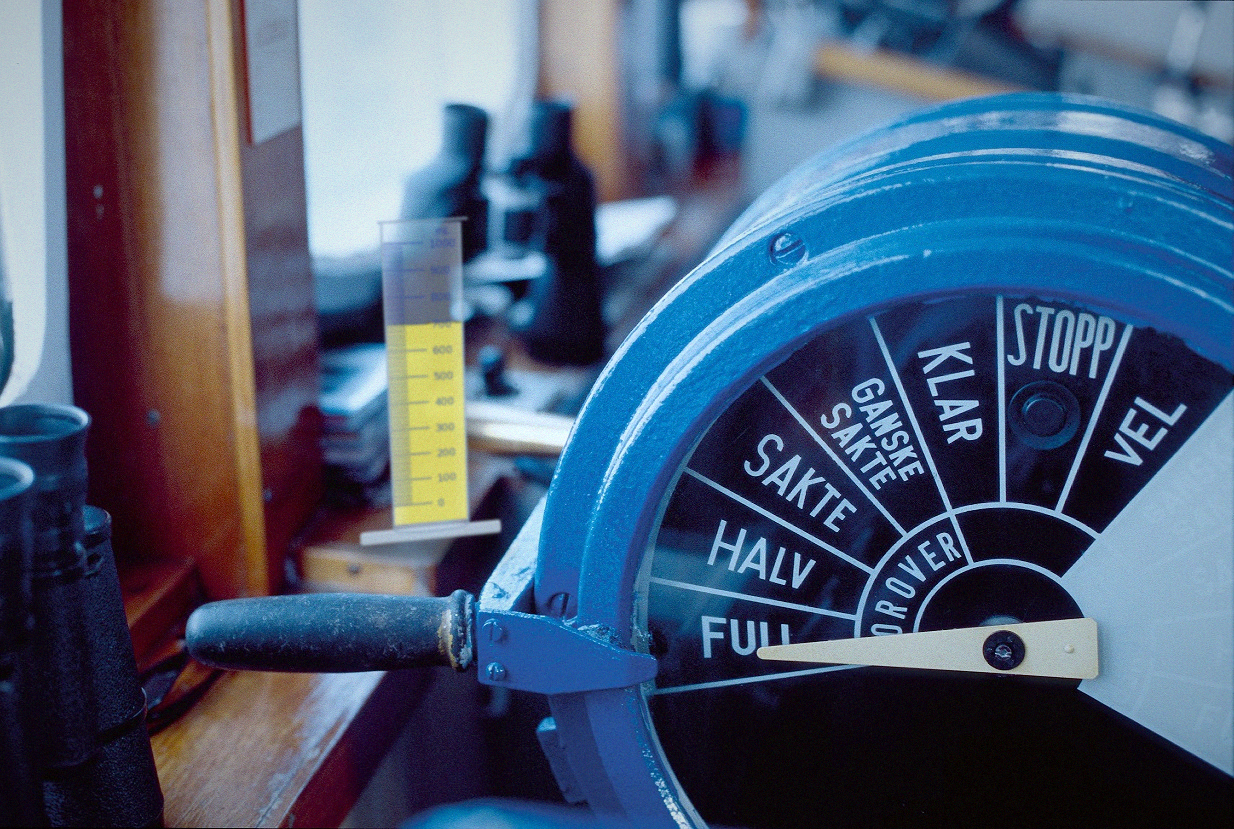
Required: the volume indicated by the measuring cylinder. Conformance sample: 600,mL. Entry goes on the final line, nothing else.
700,mL
